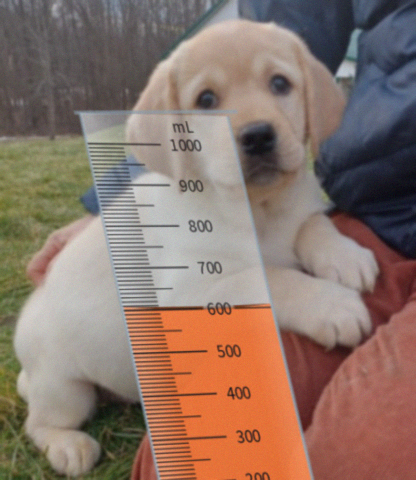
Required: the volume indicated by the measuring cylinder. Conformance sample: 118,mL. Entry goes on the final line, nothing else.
600,mL
